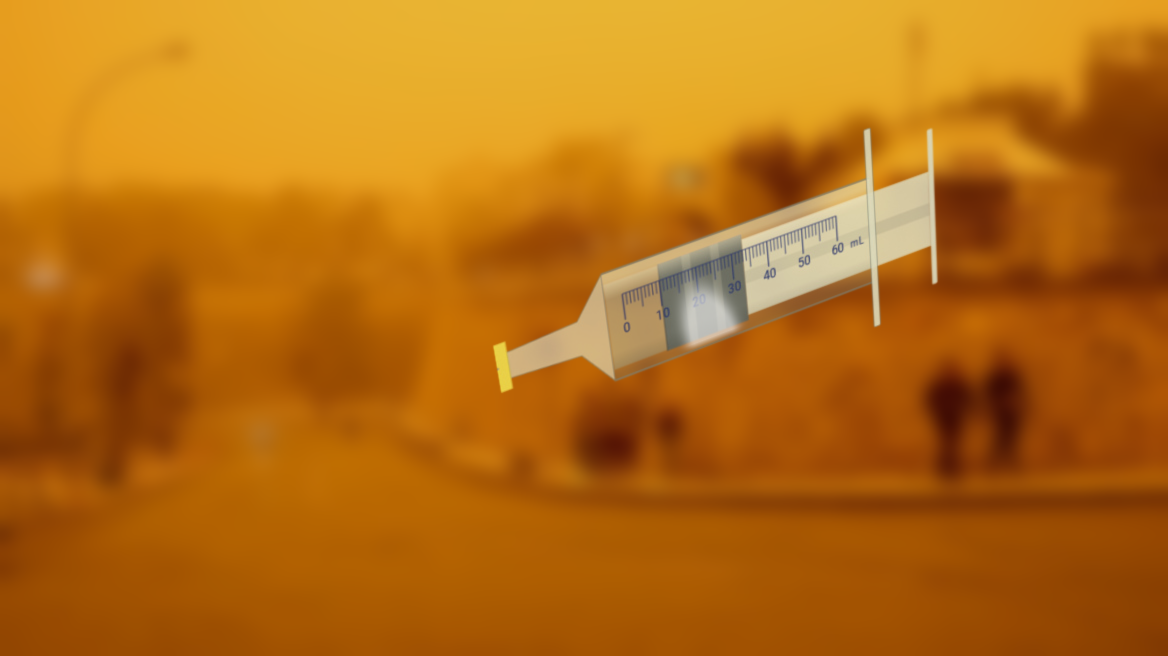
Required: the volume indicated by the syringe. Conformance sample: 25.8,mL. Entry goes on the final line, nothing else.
10,mL
